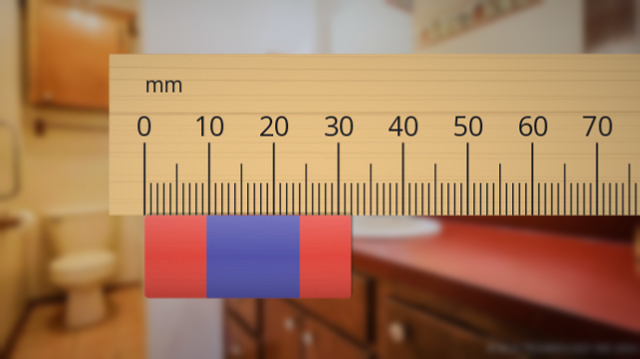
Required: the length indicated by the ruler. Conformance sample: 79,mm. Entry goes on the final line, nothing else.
32,mm
